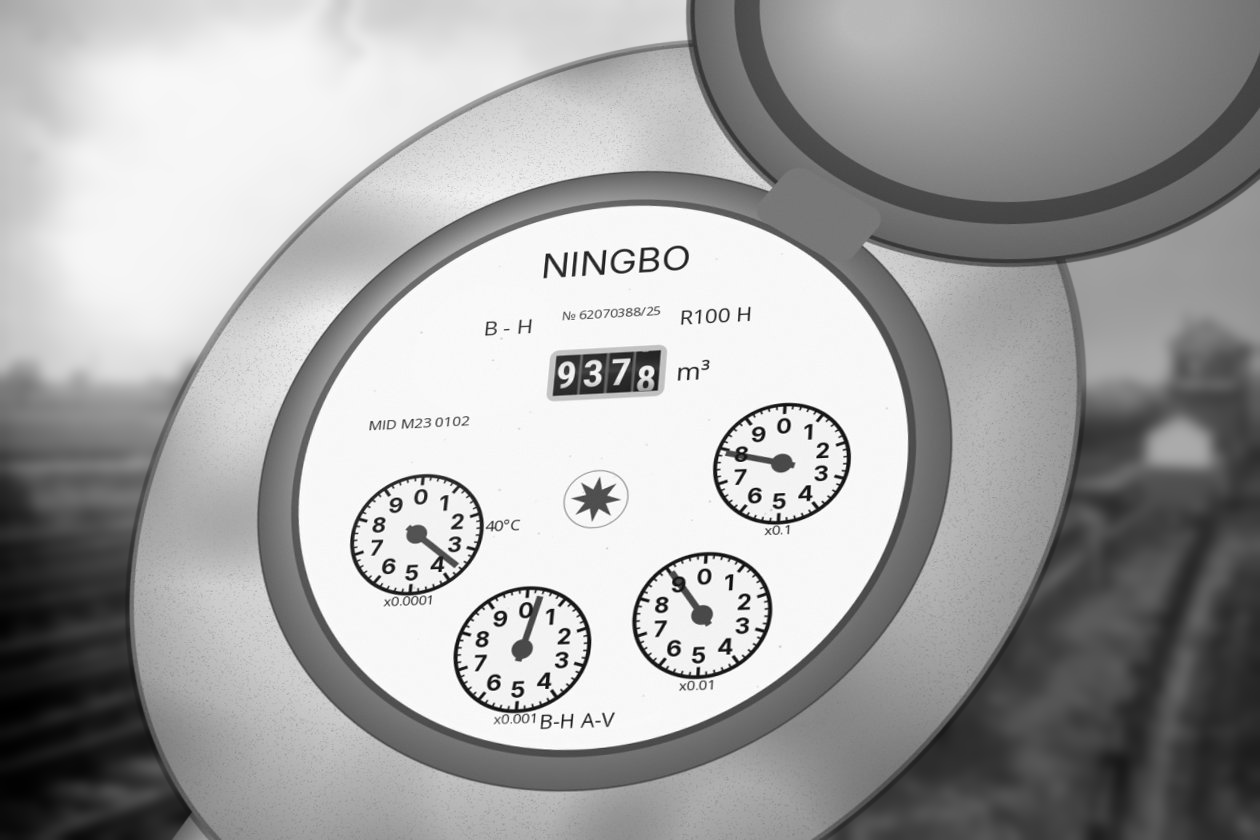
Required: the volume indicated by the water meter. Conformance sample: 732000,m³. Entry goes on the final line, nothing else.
9377.7903,m³
